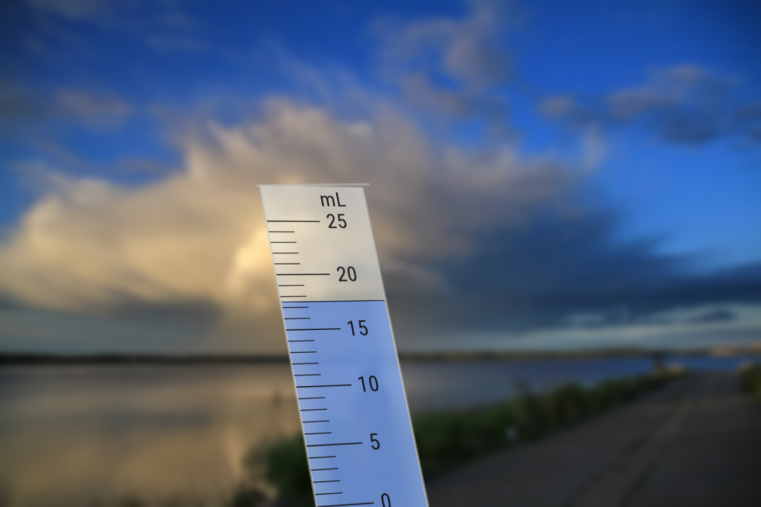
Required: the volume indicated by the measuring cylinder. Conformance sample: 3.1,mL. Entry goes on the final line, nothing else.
17.5,mL
